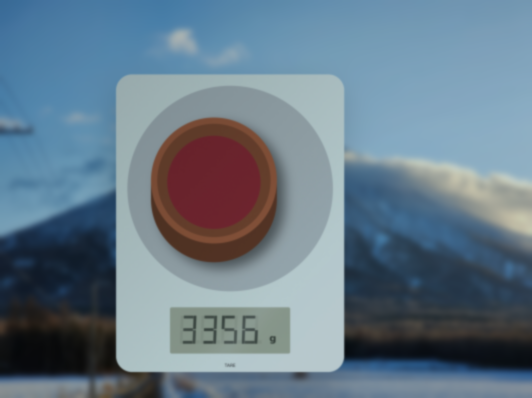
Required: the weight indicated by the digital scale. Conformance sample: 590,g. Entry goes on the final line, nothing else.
3356,g
